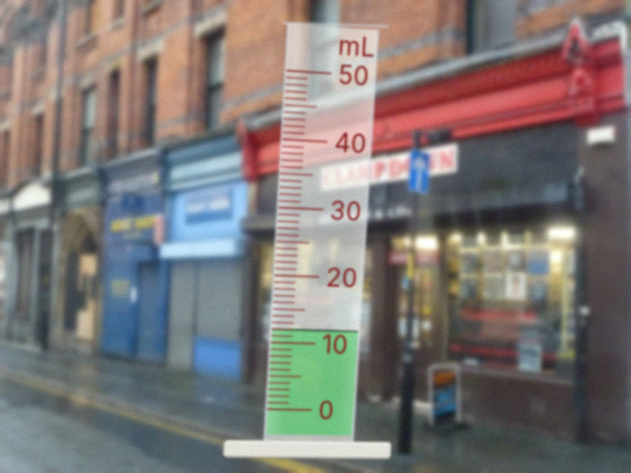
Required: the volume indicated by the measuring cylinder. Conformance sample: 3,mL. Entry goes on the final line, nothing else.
12,mL
